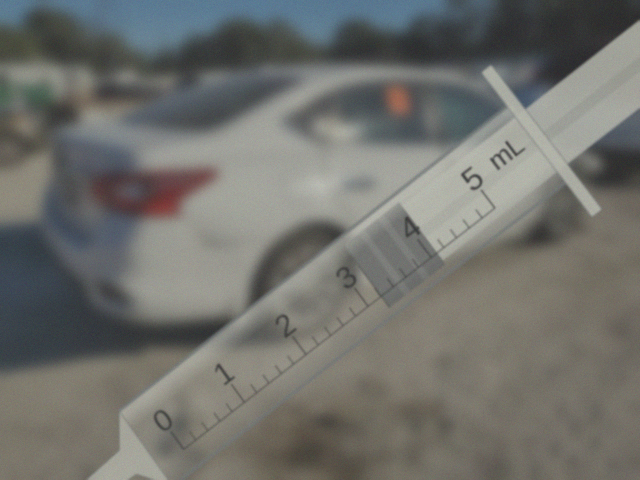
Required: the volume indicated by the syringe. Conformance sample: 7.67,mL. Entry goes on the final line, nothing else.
3.2,mL
